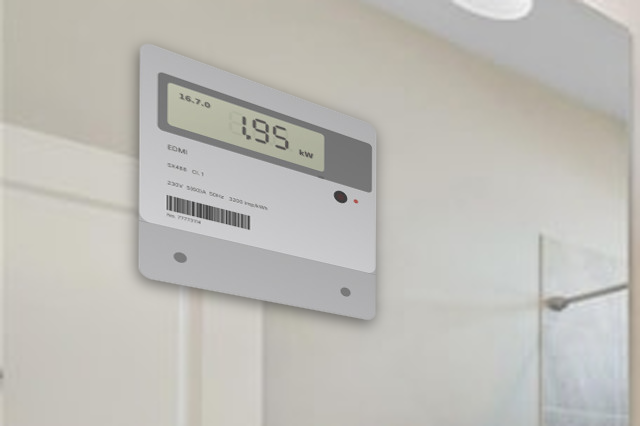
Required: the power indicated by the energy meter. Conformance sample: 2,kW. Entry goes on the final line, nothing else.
1.95,kW
